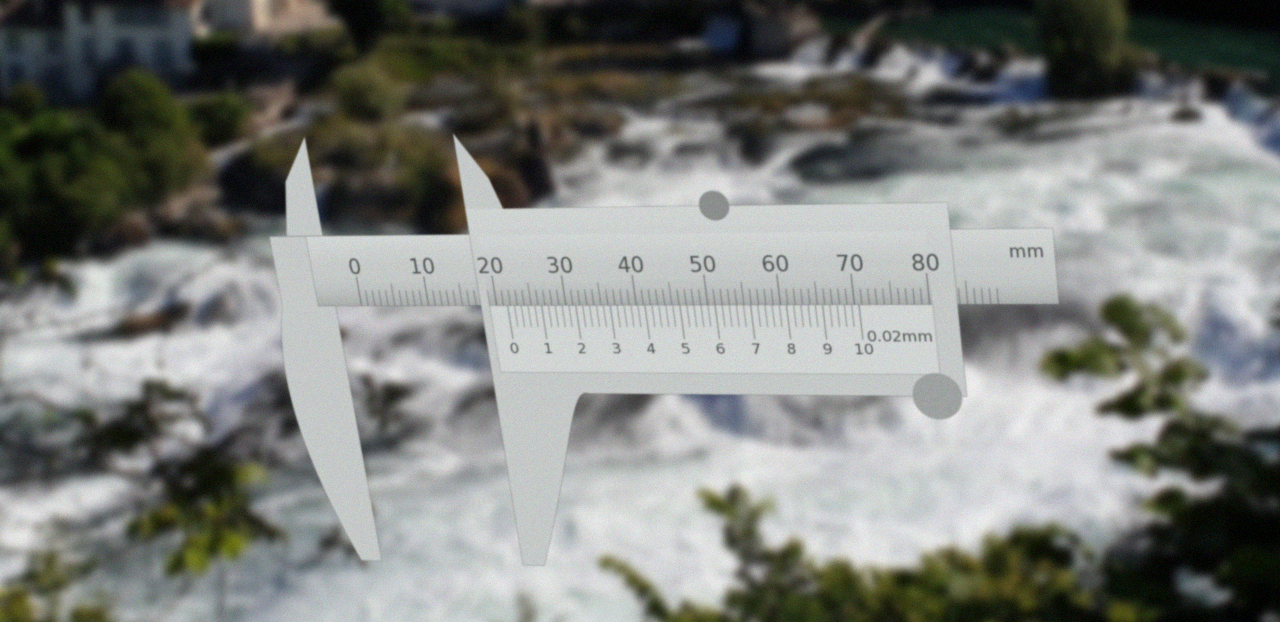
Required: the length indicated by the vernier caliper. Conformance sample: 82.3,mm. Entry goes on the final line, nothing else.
21.6,mm
